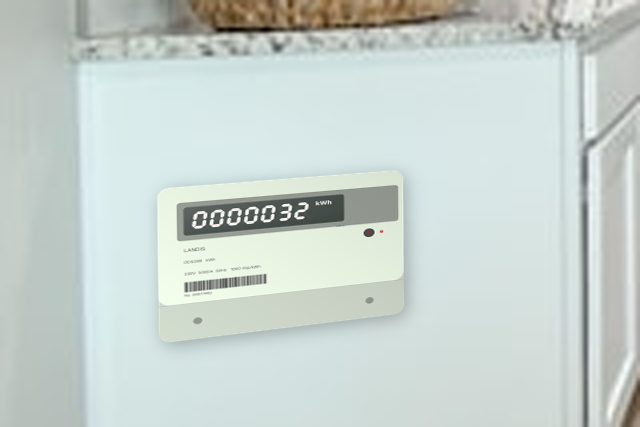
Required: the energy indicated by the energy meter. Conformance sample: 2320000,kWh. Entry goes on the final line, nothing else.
32,kWh
